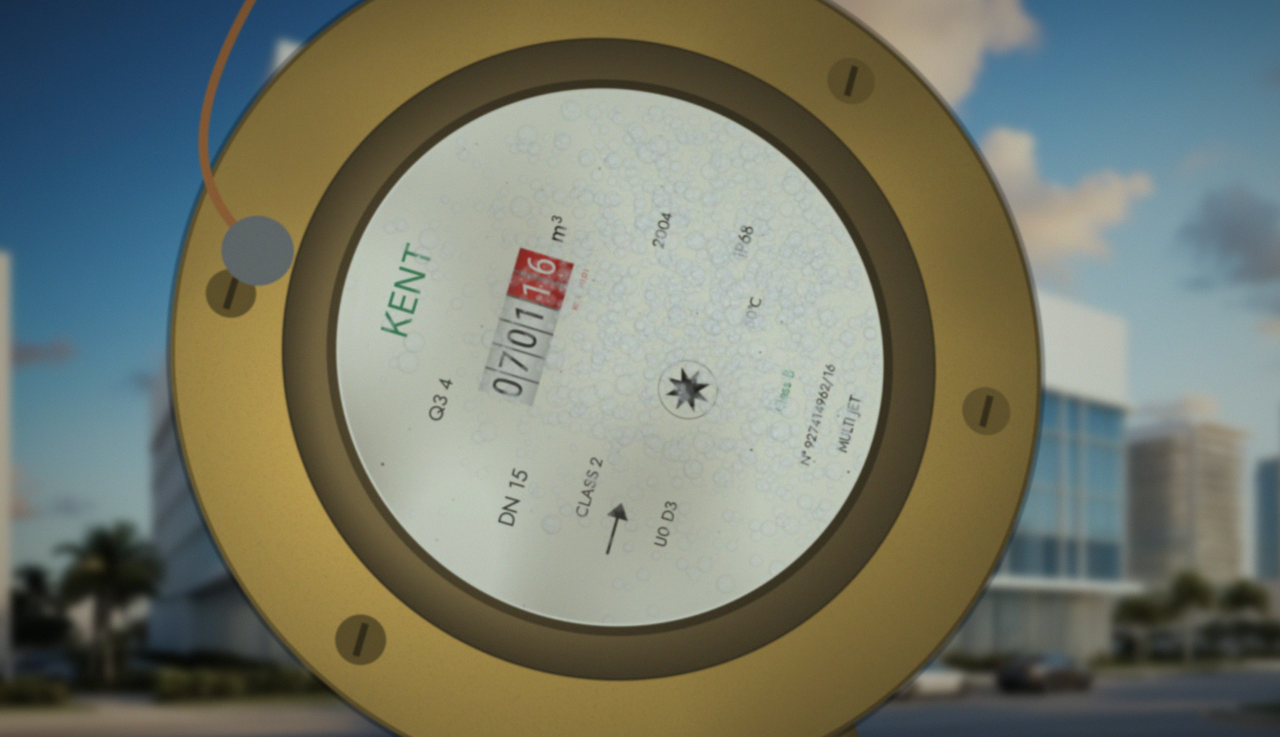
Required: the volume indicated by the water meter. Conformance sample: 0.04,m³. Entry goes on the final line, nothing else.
701.16,m³
